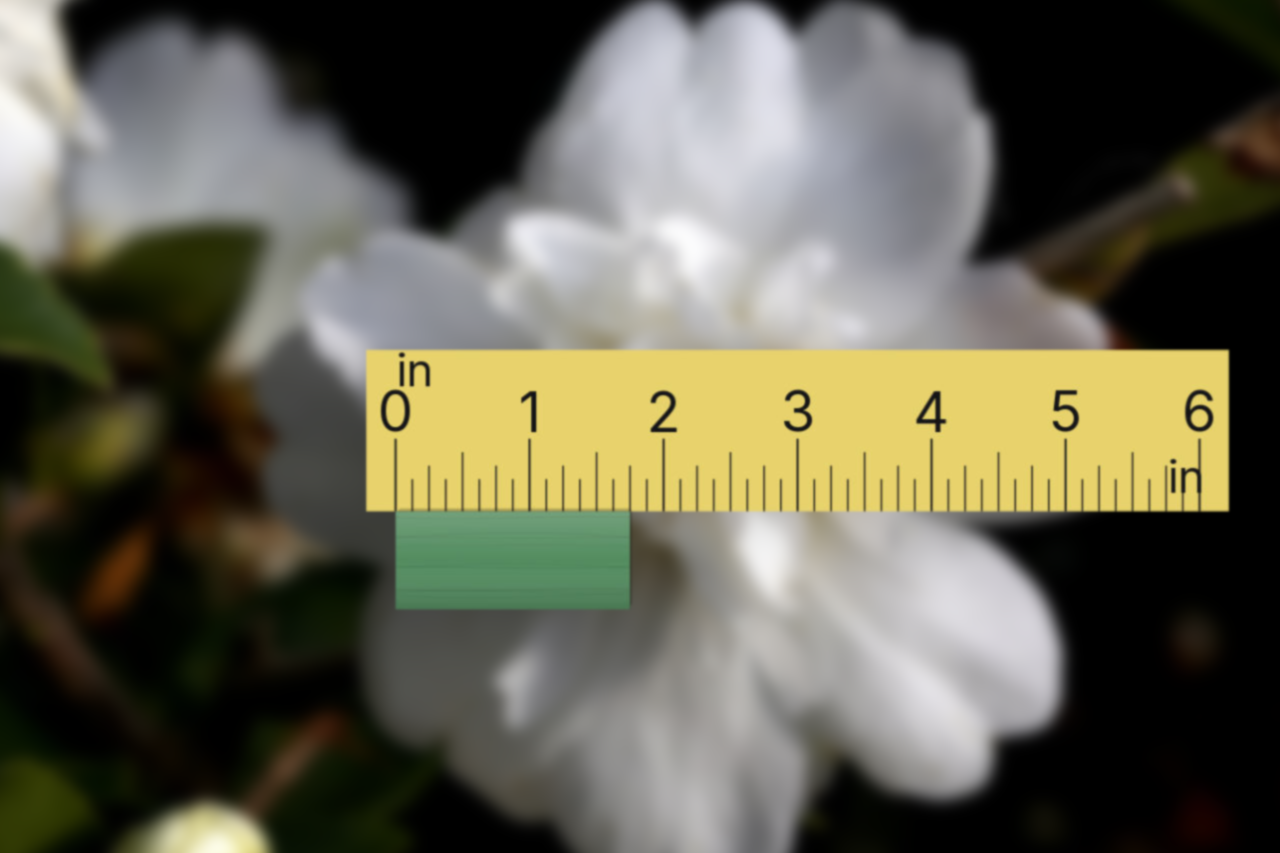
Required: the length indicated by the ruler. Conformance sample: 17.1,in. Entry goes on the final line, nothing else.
1.75,in
